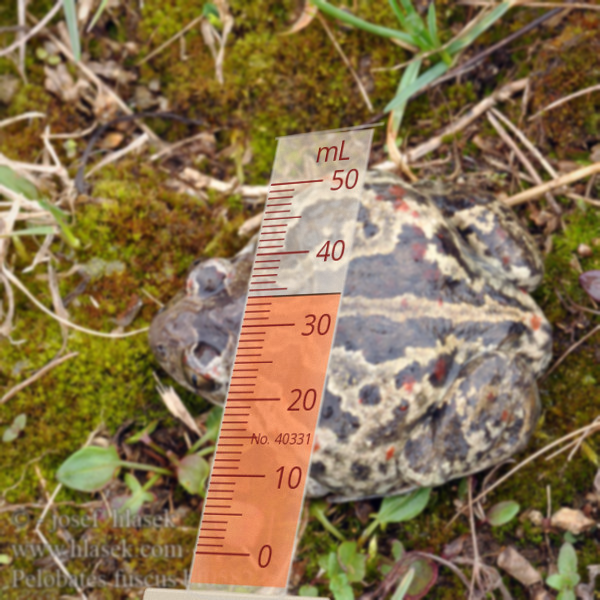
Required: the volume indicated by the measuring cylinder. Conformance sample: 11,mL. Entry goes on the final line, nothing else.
34,mL
